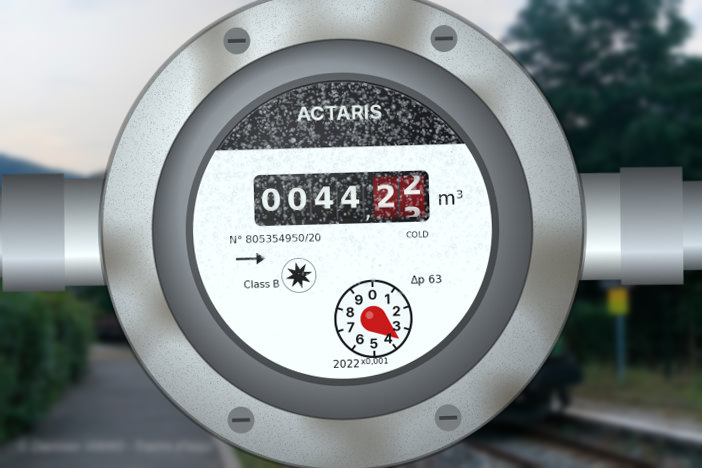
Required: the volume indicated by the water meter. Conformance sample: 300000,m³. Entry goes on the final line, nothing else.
44.223,m³
